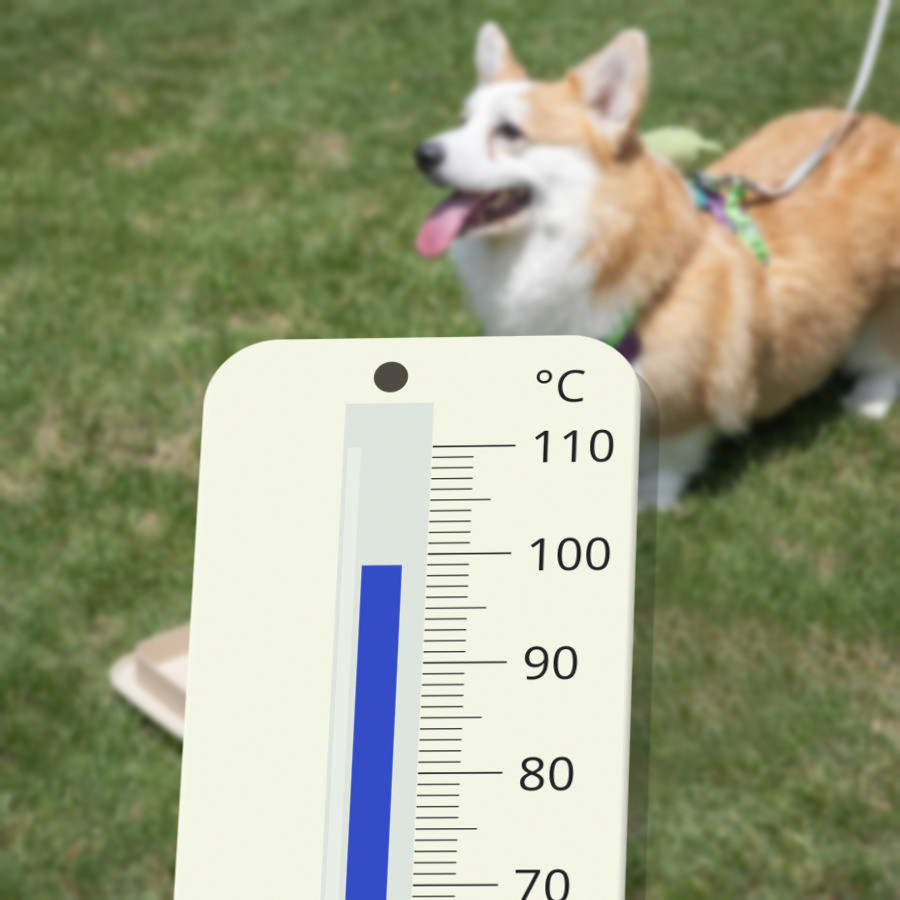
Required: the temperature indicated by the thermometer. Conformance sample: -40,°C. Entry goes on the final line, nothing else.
99,°C
